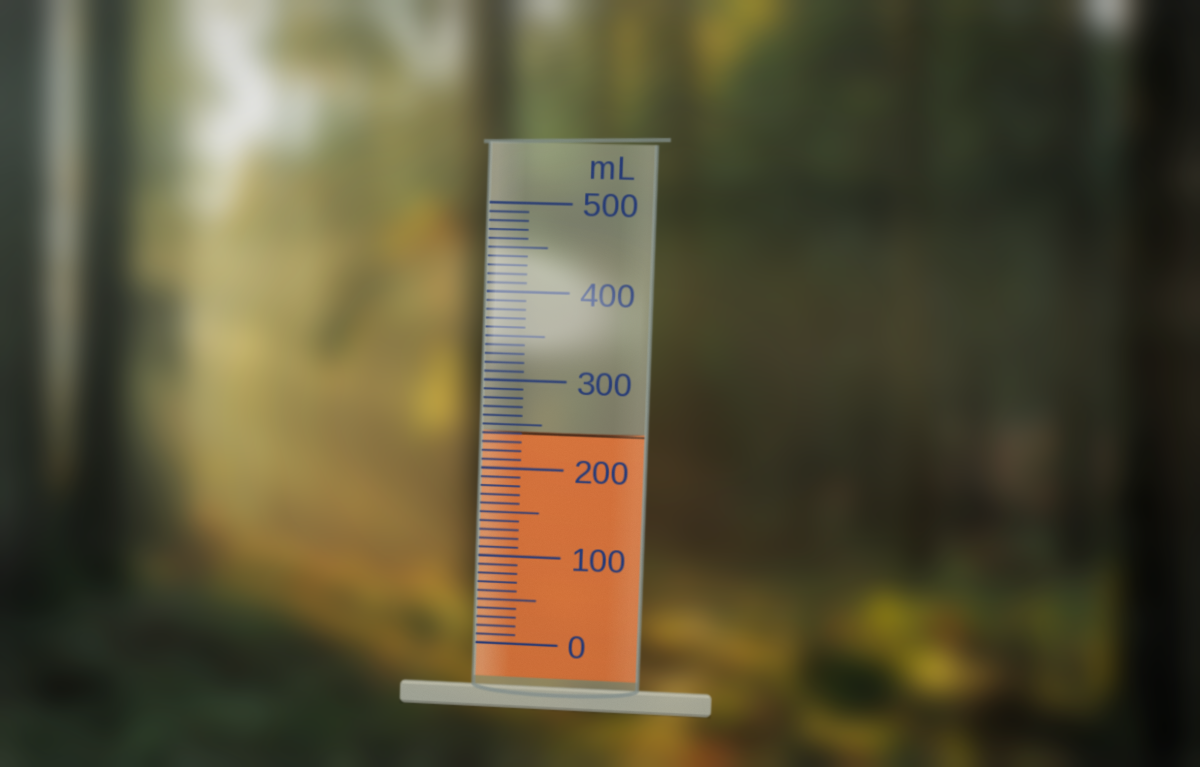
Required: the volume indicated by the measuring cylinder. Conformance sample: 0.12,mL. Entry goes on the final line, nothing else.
240,mL
